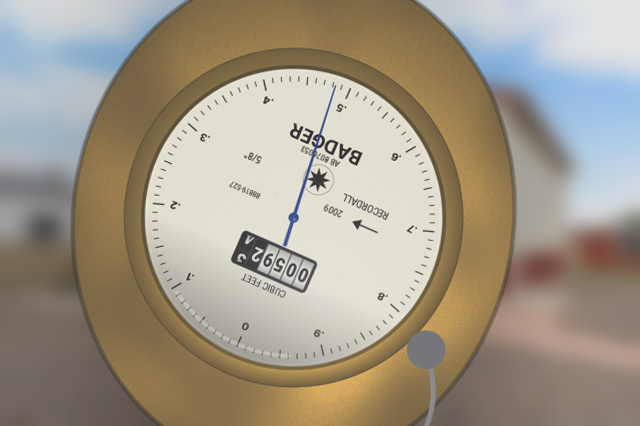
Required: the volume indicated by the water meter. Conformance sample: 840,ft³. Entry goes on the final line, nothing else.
5923.48,ft³
